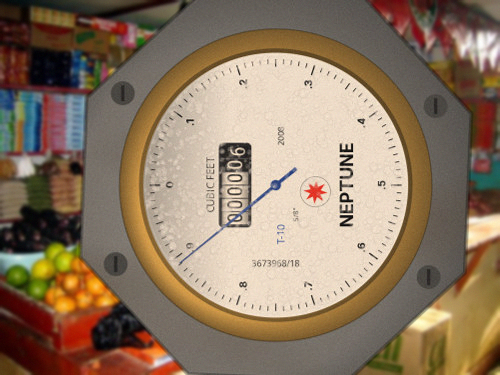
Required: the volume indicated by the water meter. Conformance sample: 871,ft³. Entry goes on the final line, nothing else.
5.89,ft³
